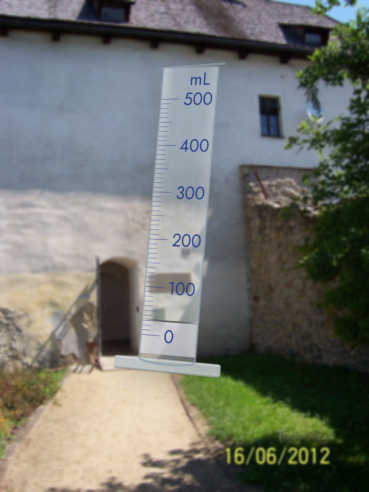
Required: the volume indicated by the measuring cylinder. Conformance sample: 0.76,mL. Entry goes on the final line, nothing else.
30,mL
